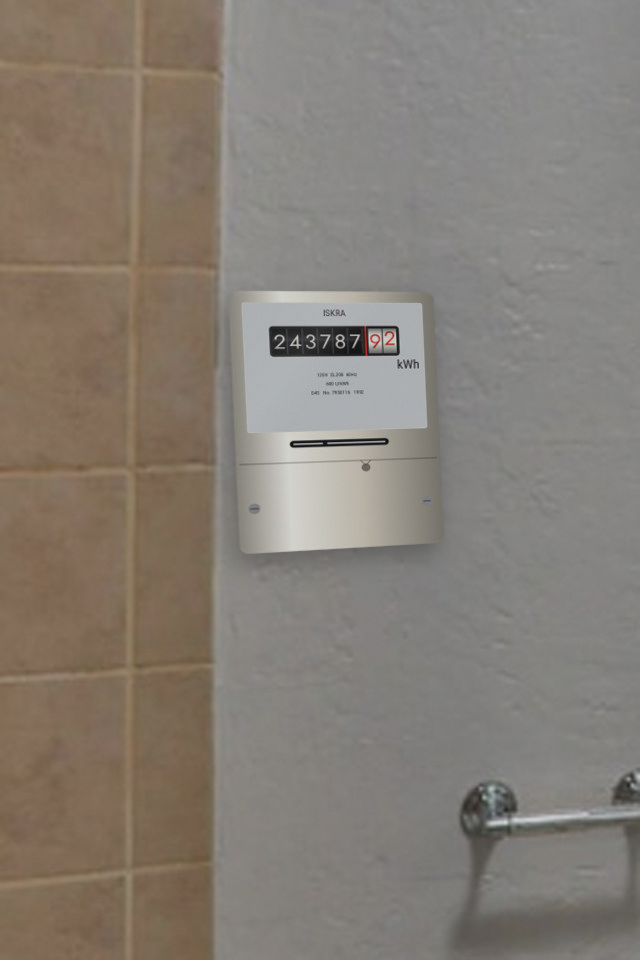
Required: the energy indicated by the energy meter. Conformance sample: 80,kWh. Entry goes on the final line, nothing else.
243787.92,kWh
